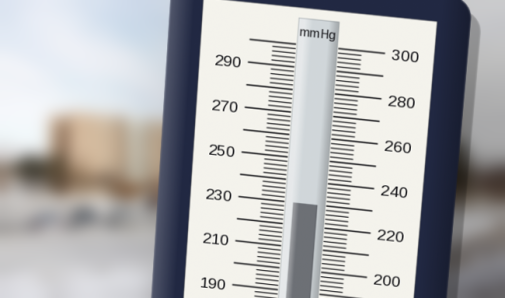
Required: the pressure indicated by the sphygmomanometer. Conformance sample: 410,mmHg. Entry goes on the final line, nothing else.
230,mmHg
